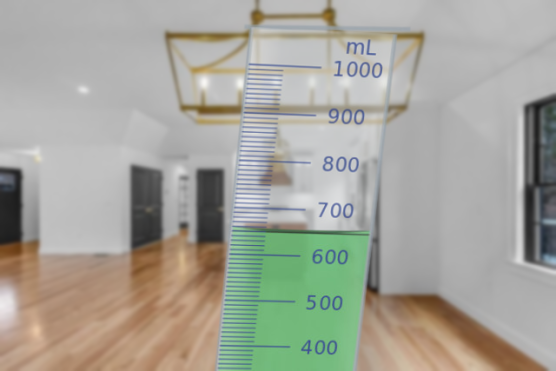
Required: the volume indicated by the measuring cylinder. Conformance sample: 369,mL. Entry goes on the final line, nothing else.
650,mL
